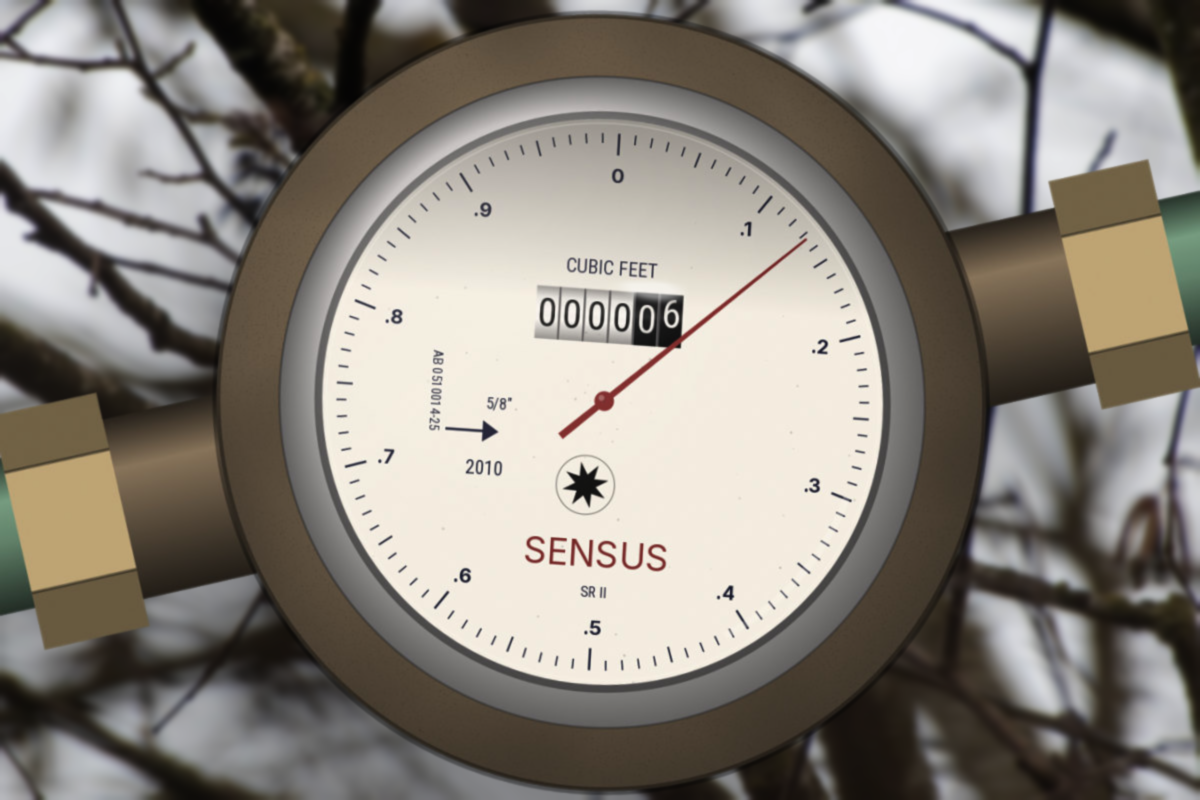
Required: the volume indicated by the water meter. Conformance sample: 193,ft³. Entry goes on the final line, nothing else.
6.13,ft³
